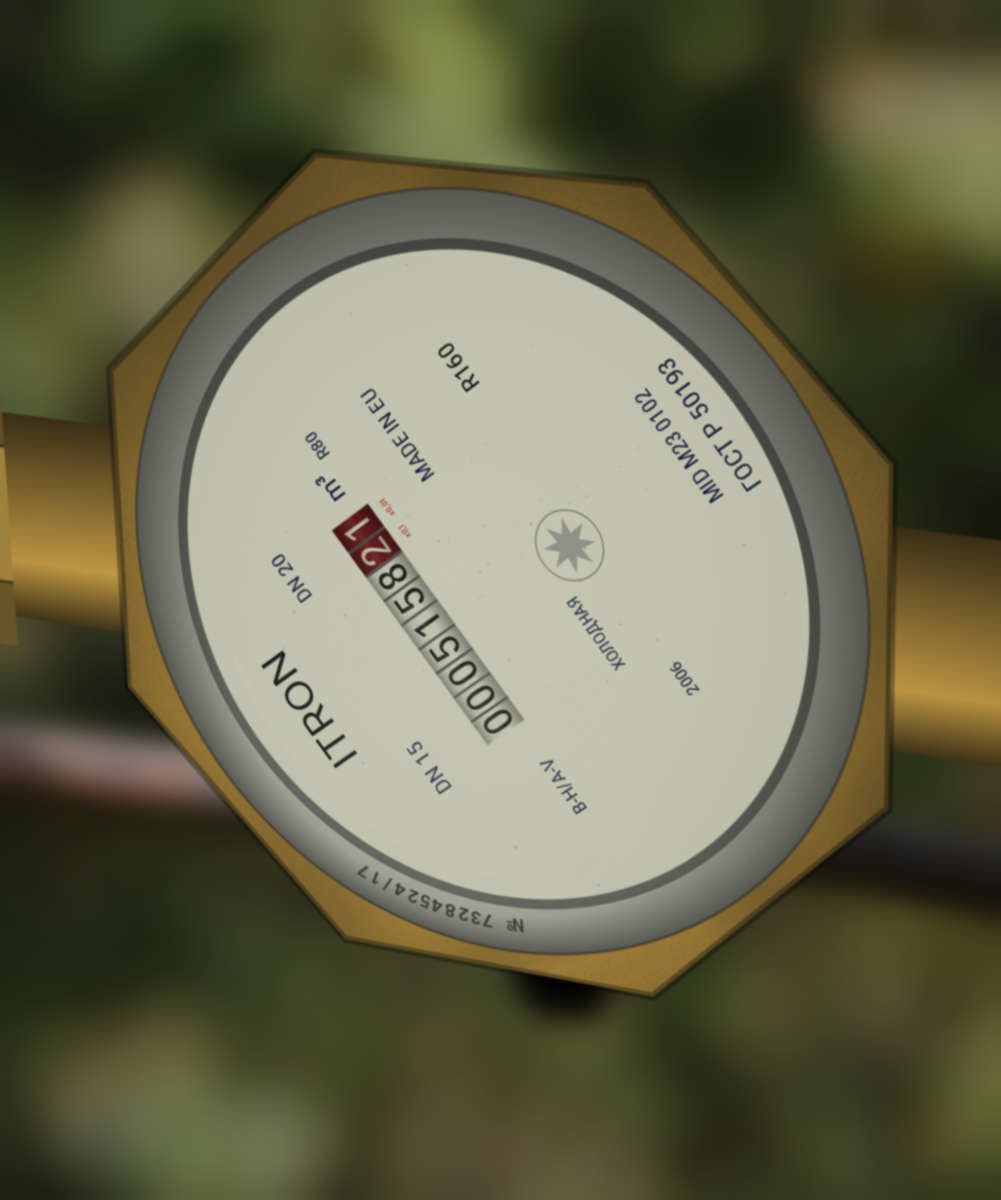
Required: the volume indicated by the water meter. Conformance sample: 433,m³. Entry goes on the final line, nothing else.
5158.21,m³
